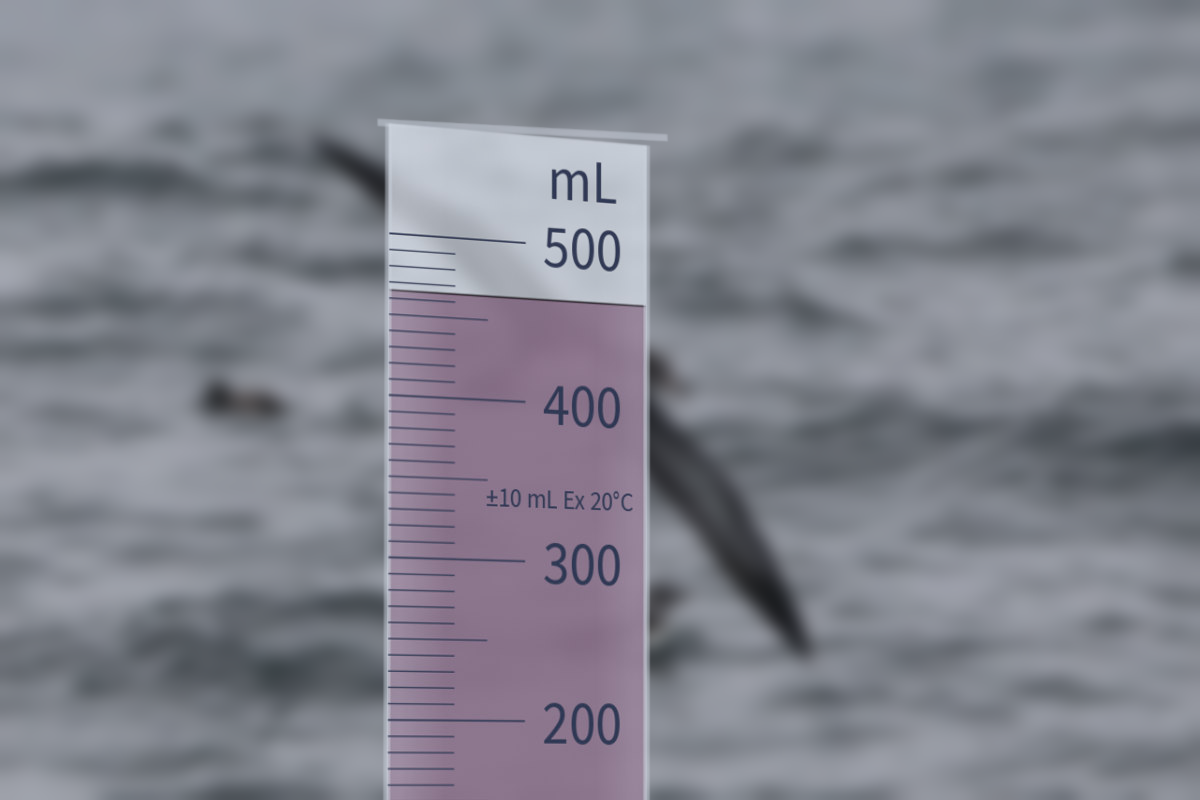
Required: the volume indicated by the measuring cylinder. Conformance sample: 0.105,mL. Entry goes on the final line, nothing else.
465,mL
